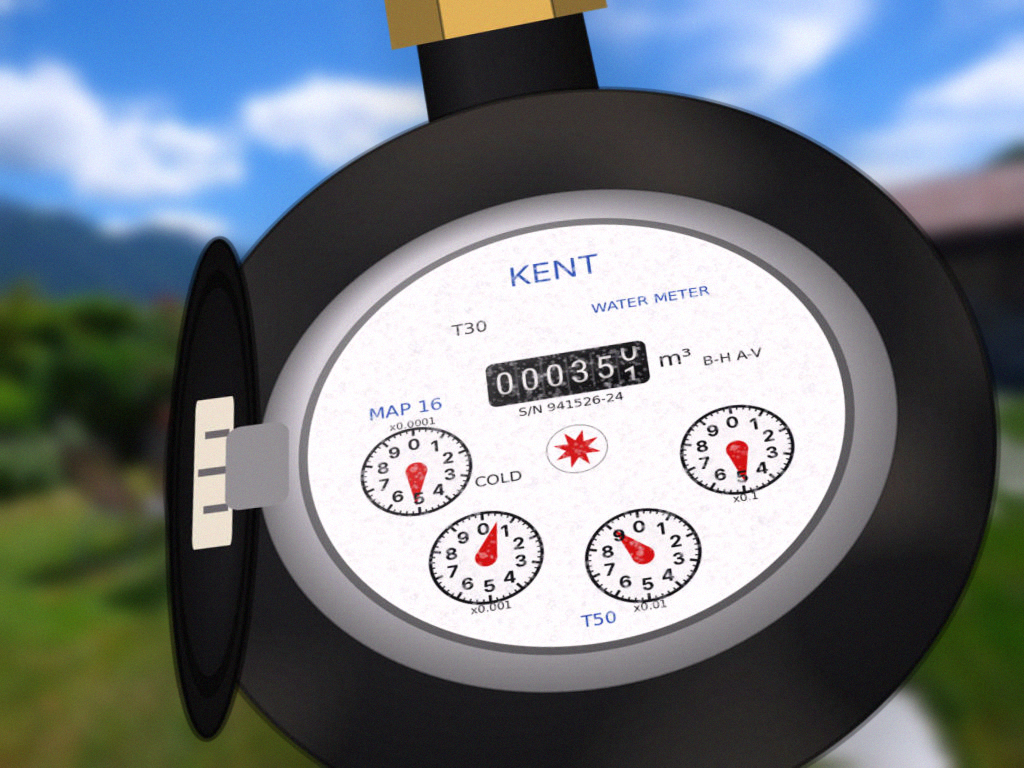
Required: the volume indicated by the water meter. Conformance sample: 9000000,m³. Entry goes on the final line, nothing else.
350.4905,m³
